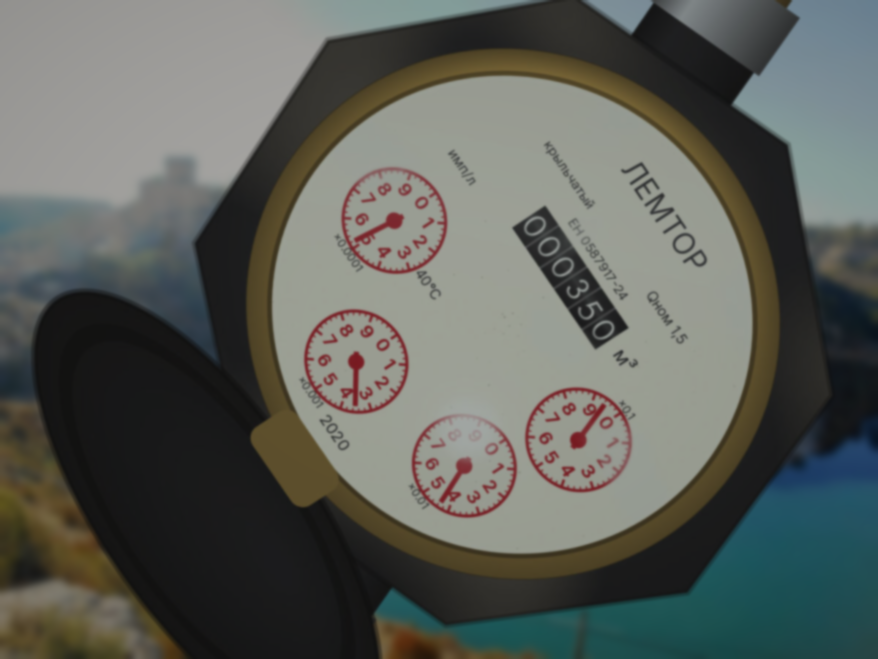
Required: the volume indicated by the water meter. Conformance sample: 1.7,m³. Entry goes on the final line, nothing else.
349.9435,m³
